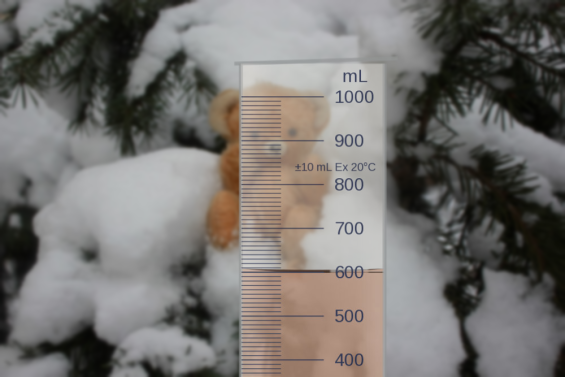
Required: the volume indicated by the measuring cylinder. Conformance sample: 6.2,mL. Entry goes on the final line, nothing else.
600,mL
